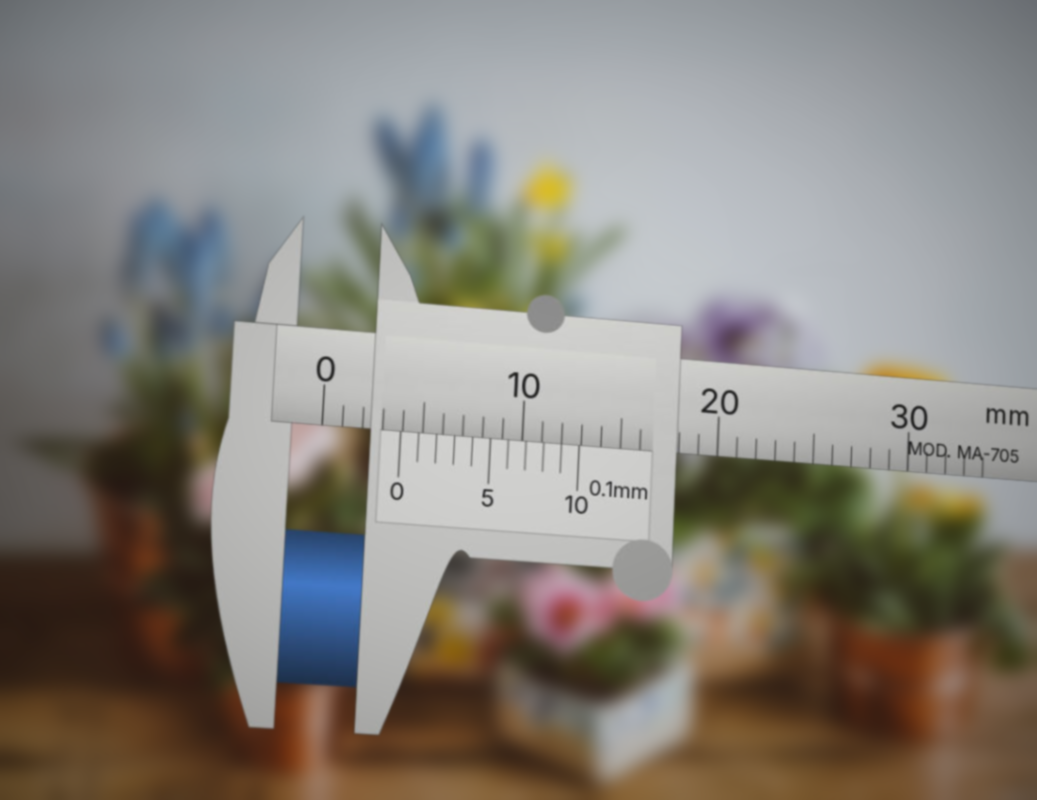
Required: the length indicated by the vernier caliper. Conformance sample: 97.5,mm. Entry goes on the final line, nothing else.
3.9,mm
